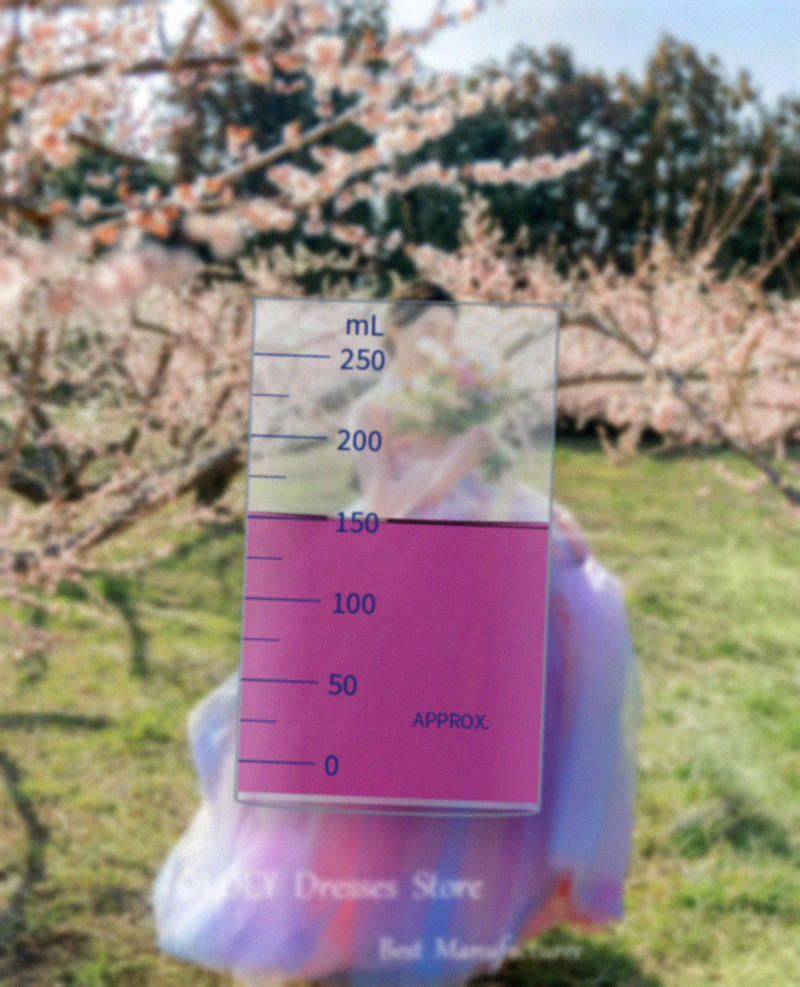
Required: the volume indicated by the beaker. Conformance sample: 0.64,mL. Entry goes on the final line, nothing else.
150,mL
